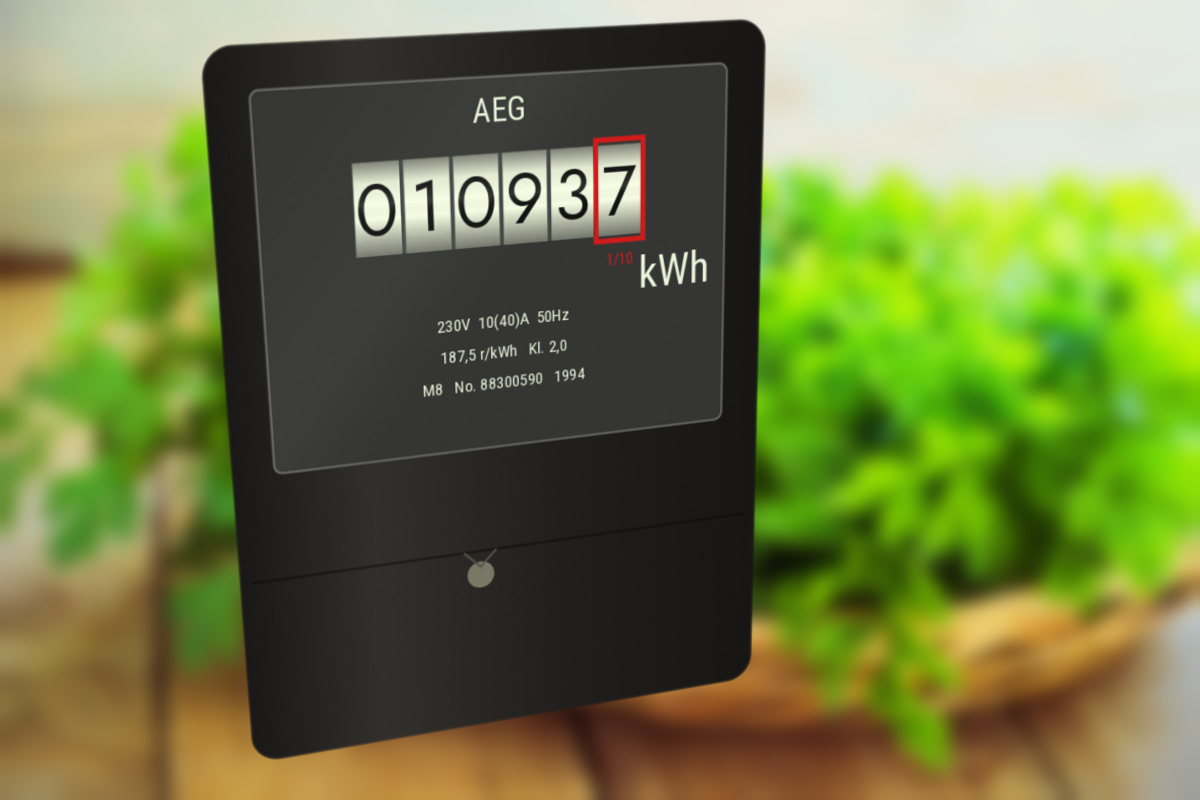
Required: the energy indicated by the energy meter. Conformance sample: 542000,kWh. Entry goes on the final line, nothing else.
1093.7,kWh
